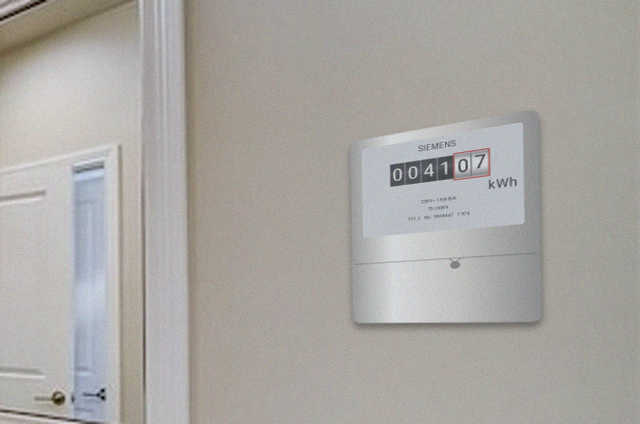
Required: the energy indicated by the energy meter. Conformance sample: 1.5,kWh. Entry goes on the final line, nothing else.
41.07,kWh
